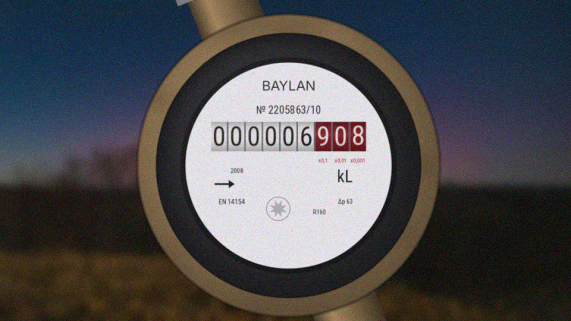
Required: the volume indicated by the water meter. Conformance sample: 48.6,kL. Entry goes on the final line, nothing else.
6.908,kL
